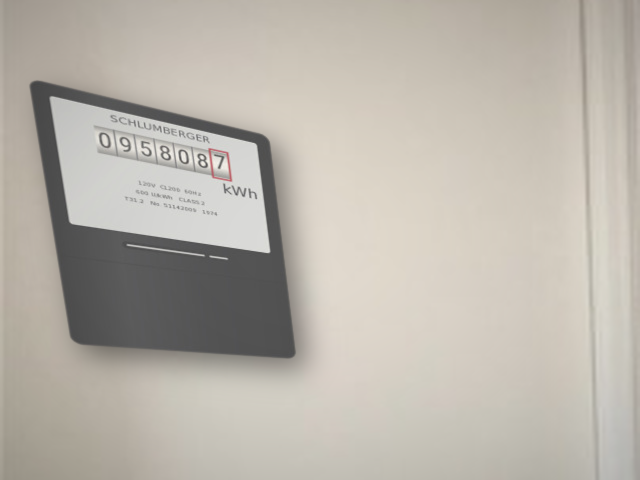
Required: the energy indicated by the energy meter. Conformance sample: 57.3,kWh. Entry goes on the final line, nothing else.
95808.7,kWh
